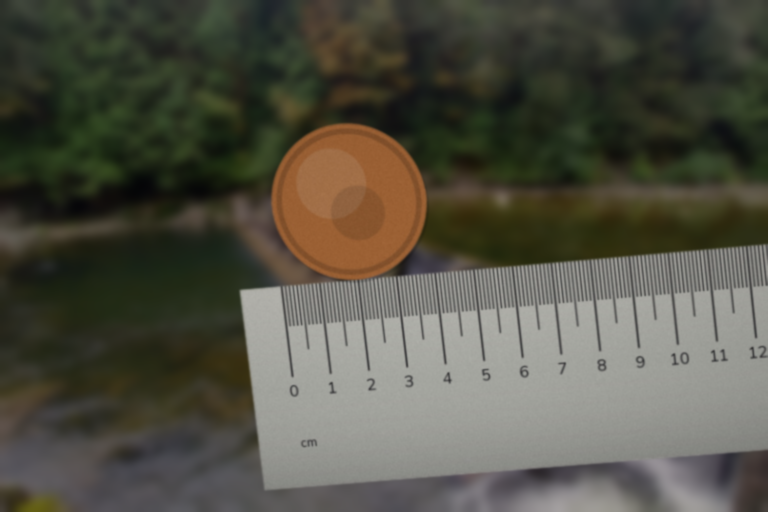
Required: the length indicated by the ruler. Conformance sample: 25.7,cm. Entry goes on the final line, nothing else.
4,cm
